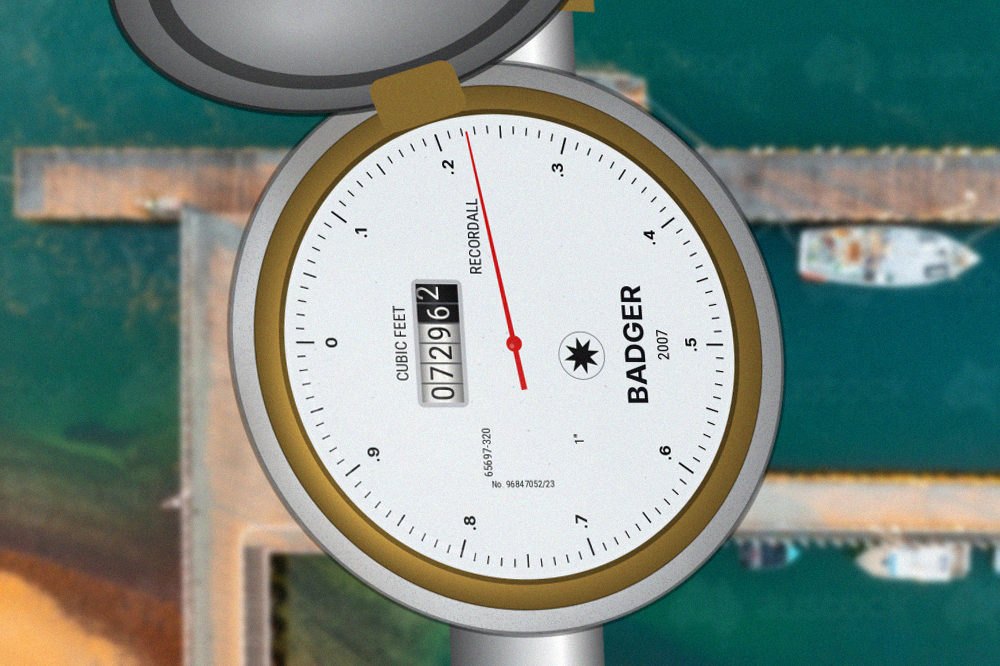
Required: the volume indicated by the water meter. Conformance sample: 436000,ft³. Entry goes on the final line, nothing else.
72962.22,ft³
